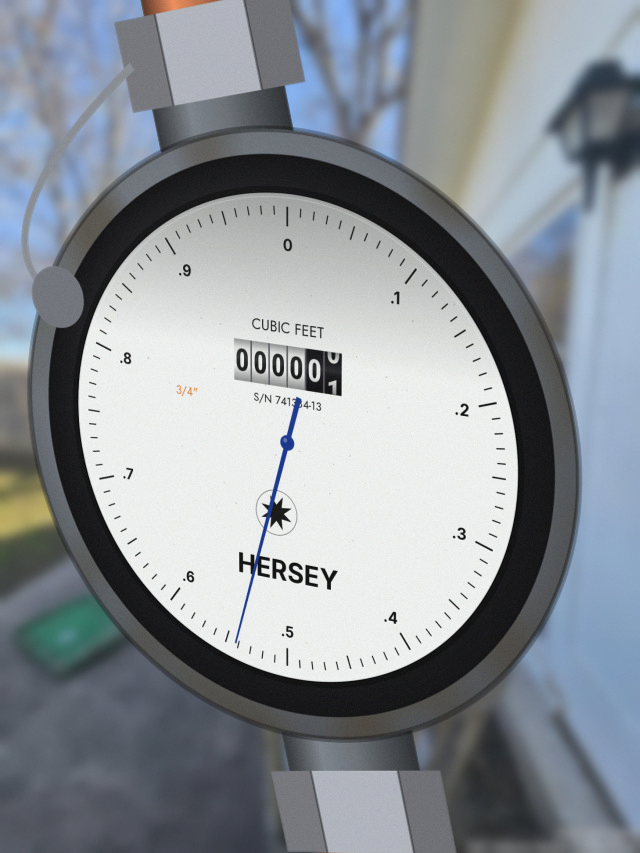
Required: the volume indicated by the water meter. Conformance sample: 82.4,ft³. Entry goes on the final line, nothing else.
0.54,ft³
